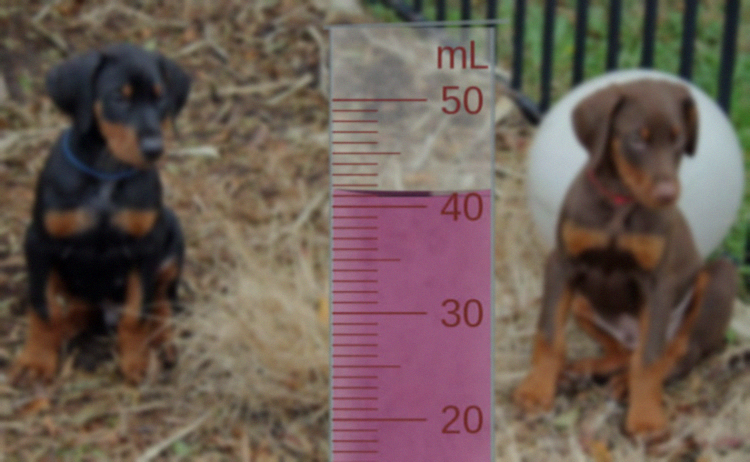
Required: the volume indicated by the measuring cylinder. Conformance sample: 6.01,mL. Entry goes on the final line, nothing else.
41,mL
